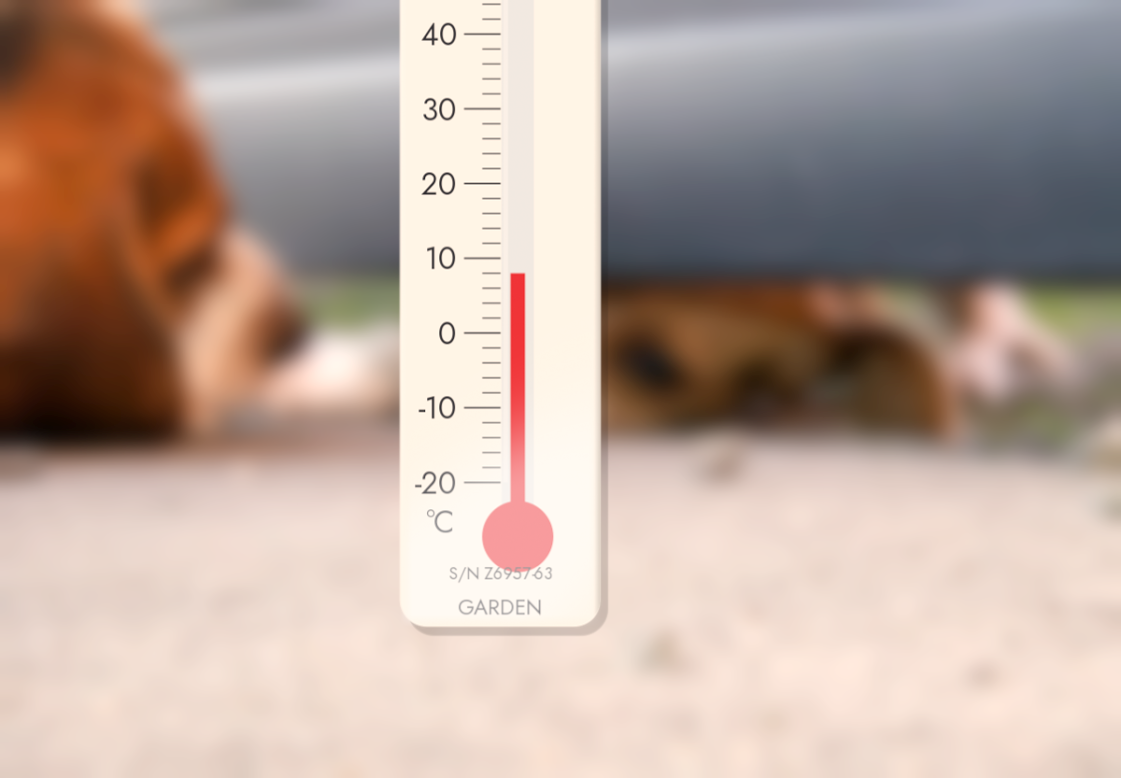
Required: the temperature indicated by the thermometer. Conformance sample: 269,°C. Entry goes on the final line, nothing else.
8,°C
